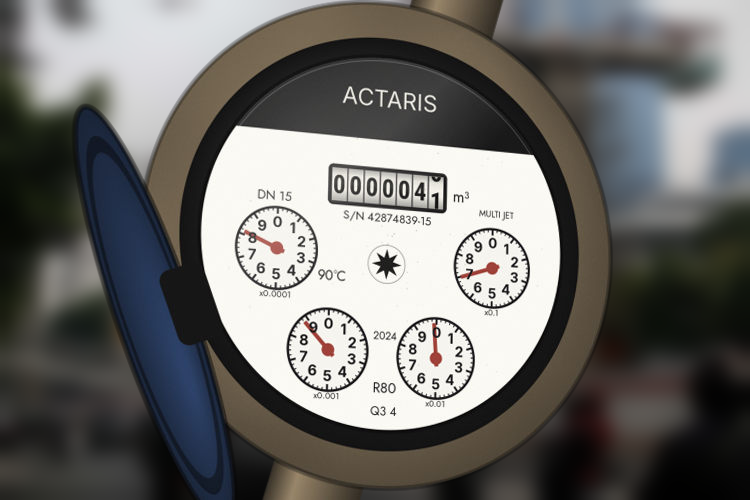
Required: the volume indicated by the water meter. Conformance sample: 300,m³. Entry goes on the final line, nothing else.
40.6988,m³
